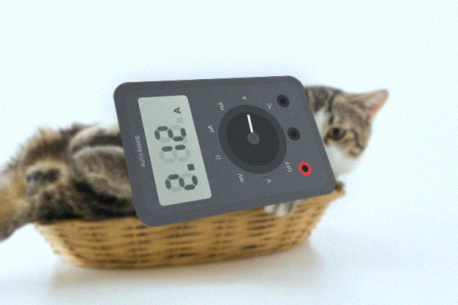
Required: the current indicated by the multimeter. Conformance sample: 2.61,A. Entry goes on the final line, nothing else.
2.12,A
